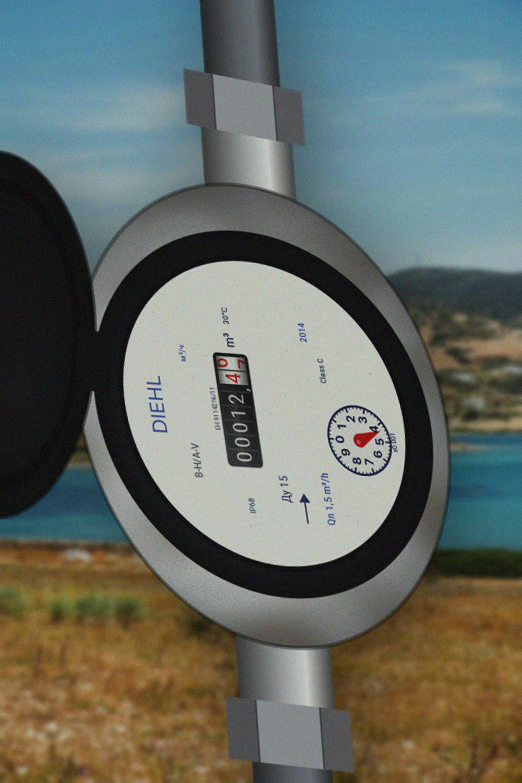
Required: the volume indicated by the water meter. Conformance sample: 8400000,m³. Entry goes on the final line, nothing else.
12.464,m³
